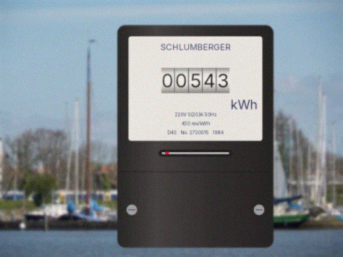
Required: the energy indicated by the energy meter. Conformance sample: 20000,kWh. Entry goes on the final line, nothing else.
543,kWh
